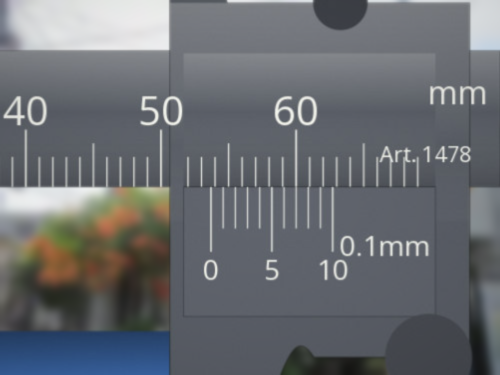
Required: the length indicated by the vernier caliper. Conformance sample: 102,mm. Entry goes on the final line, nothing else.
53.7,mm
